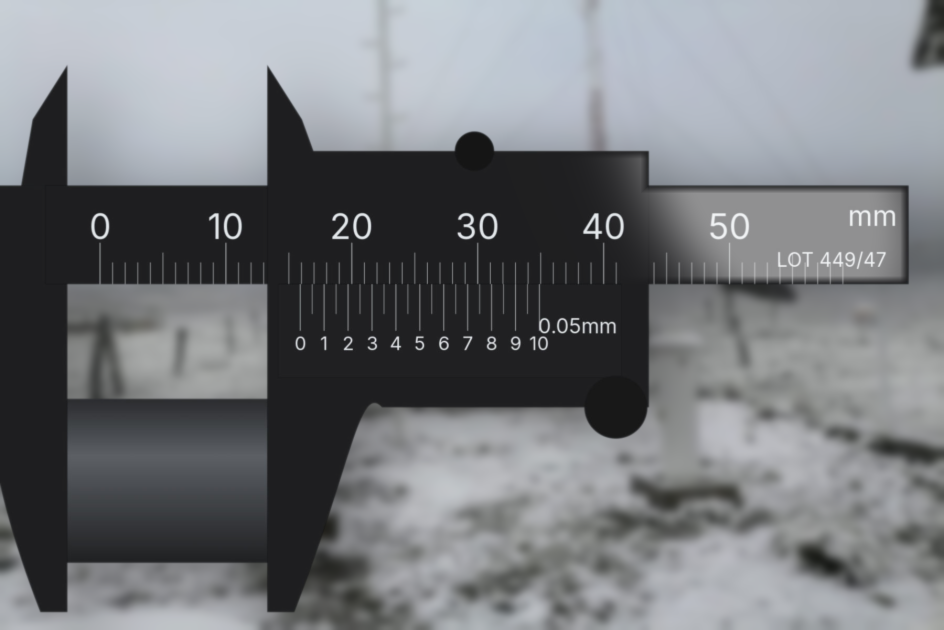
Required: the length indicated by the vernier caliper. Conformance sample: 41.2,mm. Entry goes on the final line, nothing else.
15.9,mm
